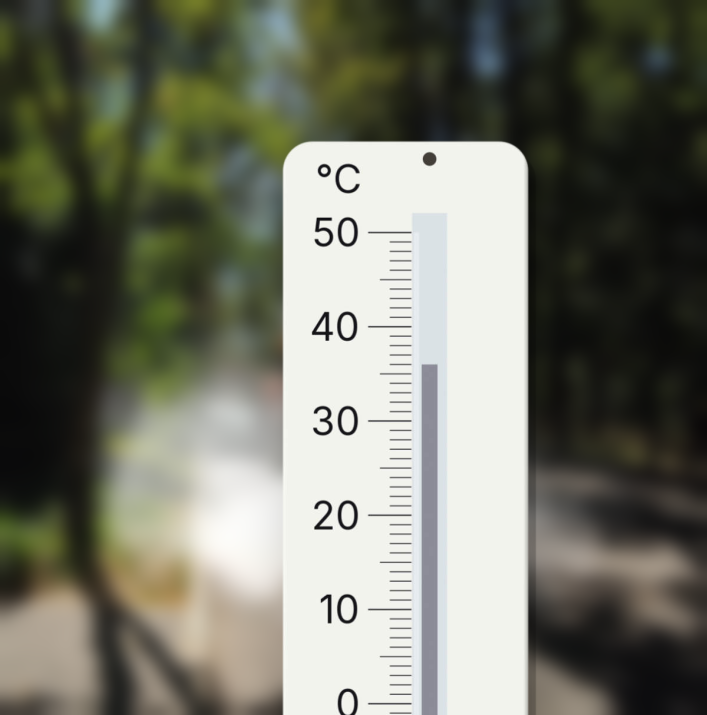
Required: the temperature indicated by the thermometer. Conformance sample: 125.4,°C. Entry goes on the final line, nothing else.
36,°C
